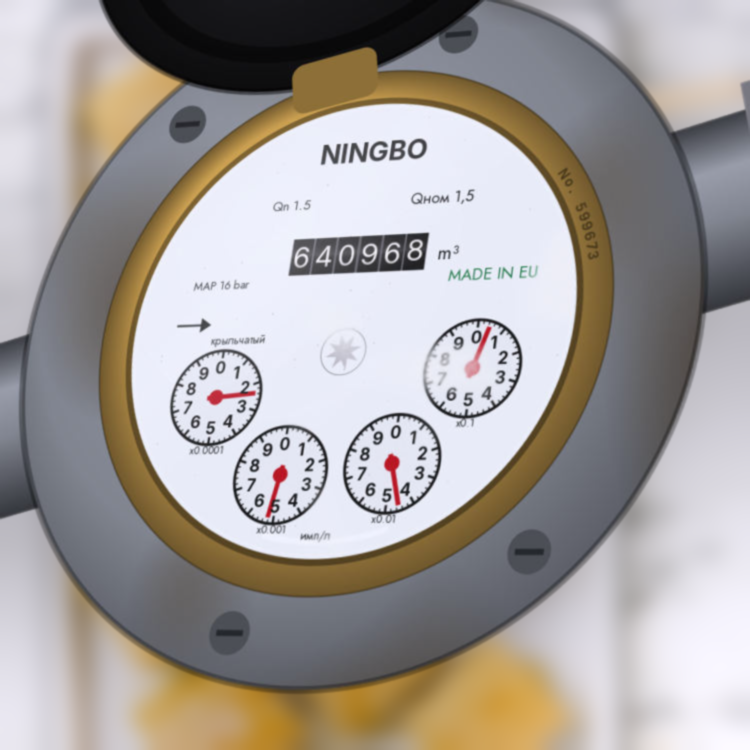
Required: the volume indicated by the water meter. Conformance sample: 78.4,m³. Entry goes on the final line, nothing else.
640968.0452,m³
